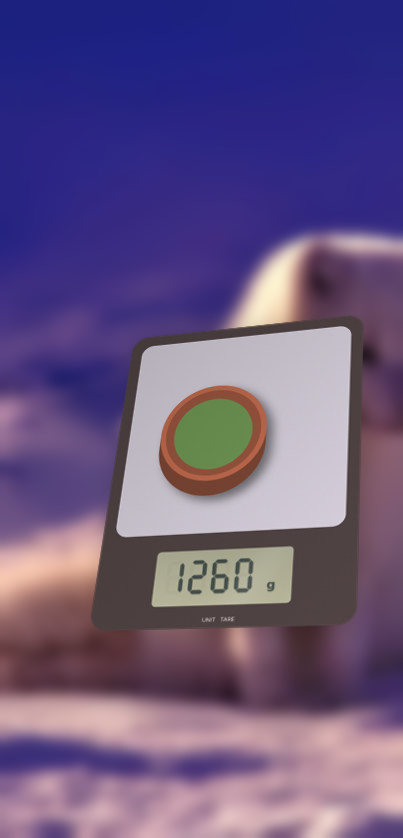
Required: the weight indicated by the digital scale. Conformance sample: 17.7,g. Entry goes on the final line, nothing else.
1260,g
